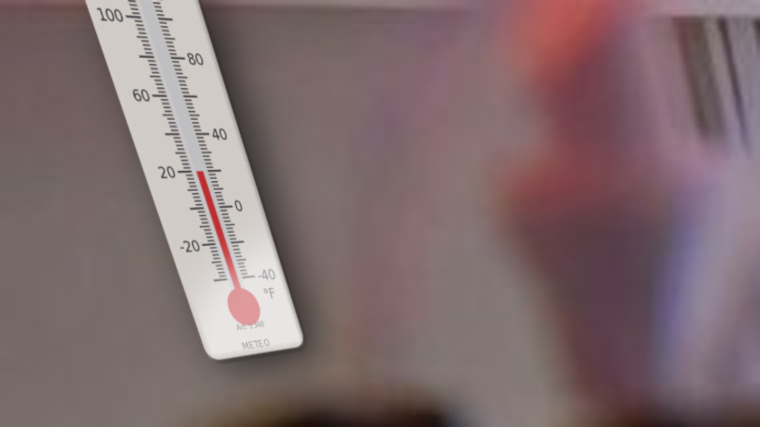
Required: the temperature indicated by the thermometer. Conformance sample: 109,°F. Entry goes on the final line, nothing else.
20,°F
